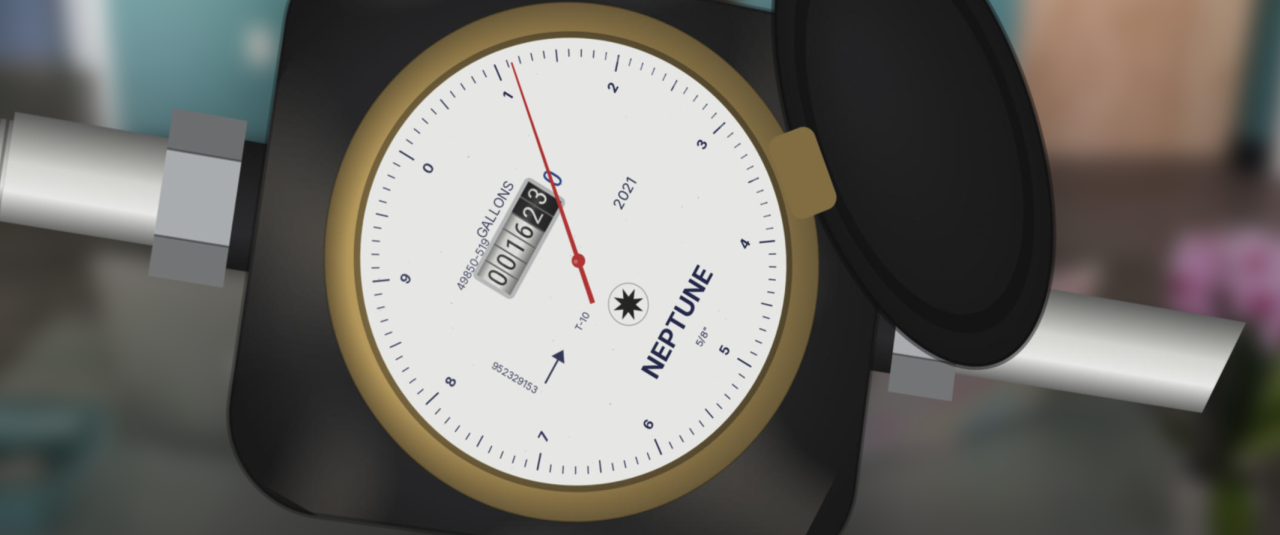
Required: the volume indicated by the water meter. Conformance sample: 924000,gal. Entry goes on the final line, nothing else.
16231.1,gal
